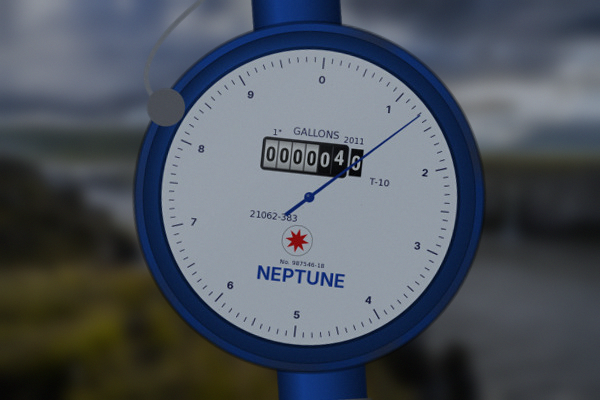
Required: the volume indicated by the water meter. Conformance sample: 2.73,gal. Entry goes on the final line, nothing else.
41.3,gal
